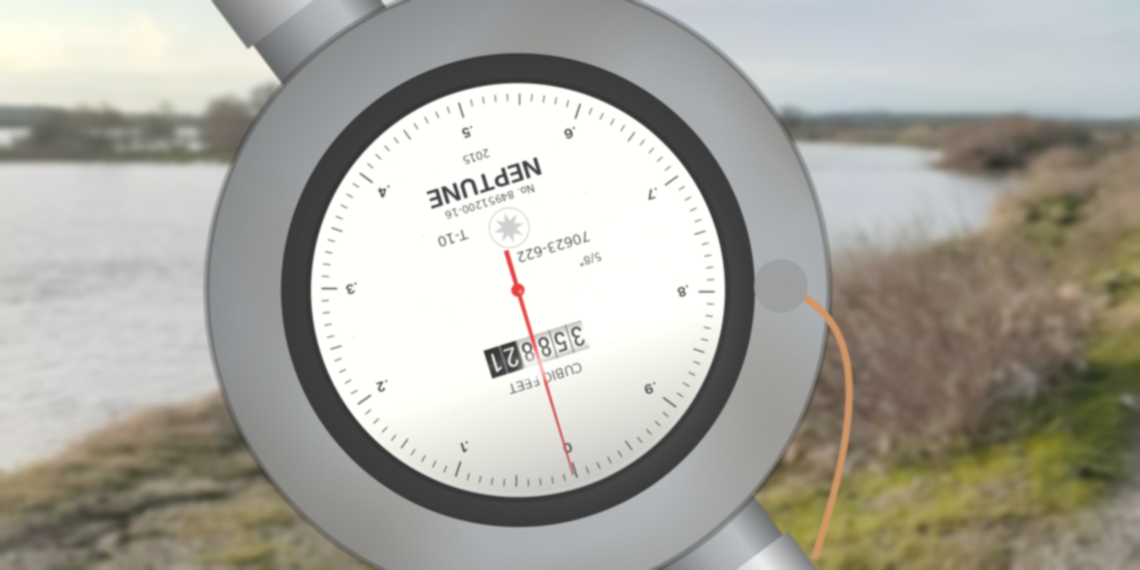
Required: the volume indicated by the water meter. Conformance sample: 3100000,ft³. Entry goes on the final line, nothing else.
358821.00,ft³
